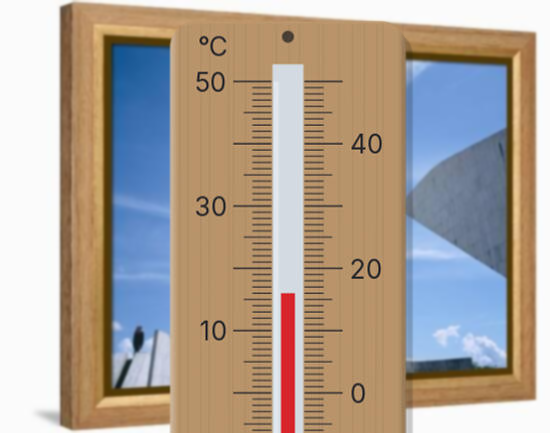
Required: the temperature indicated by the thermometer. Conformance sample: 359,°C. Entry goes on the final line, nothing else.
16,°C
